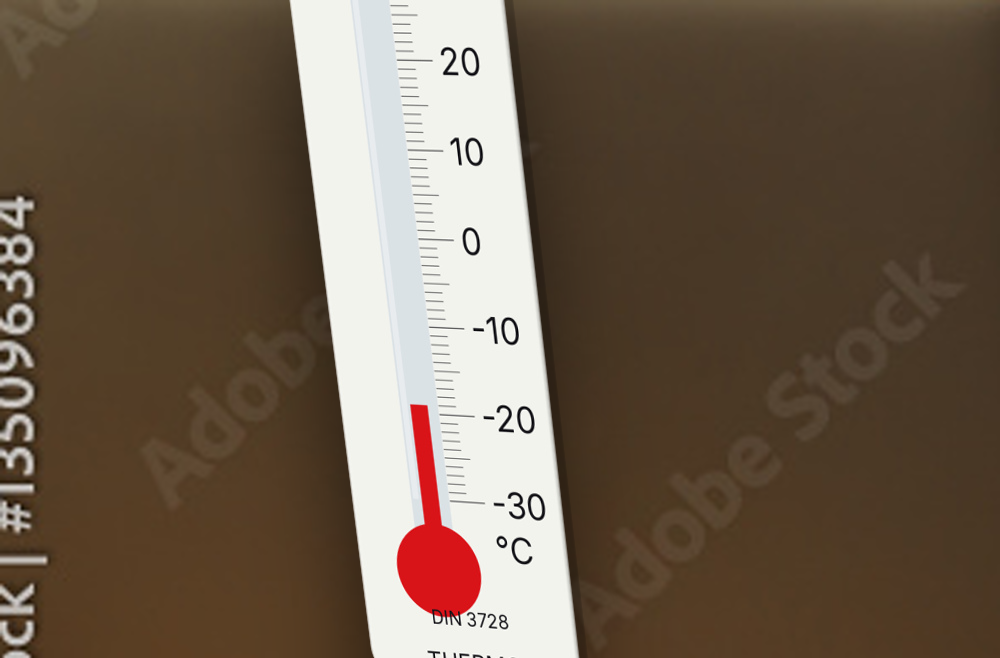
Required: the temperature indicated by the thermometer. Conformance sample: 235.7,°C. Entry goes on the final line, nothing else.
-19,°C
